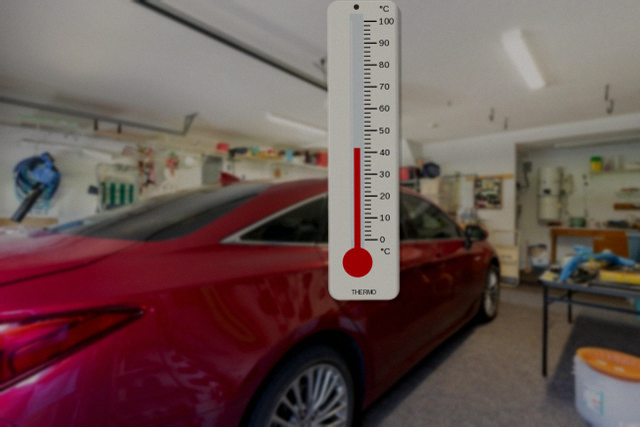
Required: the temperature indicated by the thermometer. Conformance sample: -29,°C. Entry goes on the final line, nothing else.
42,°C
